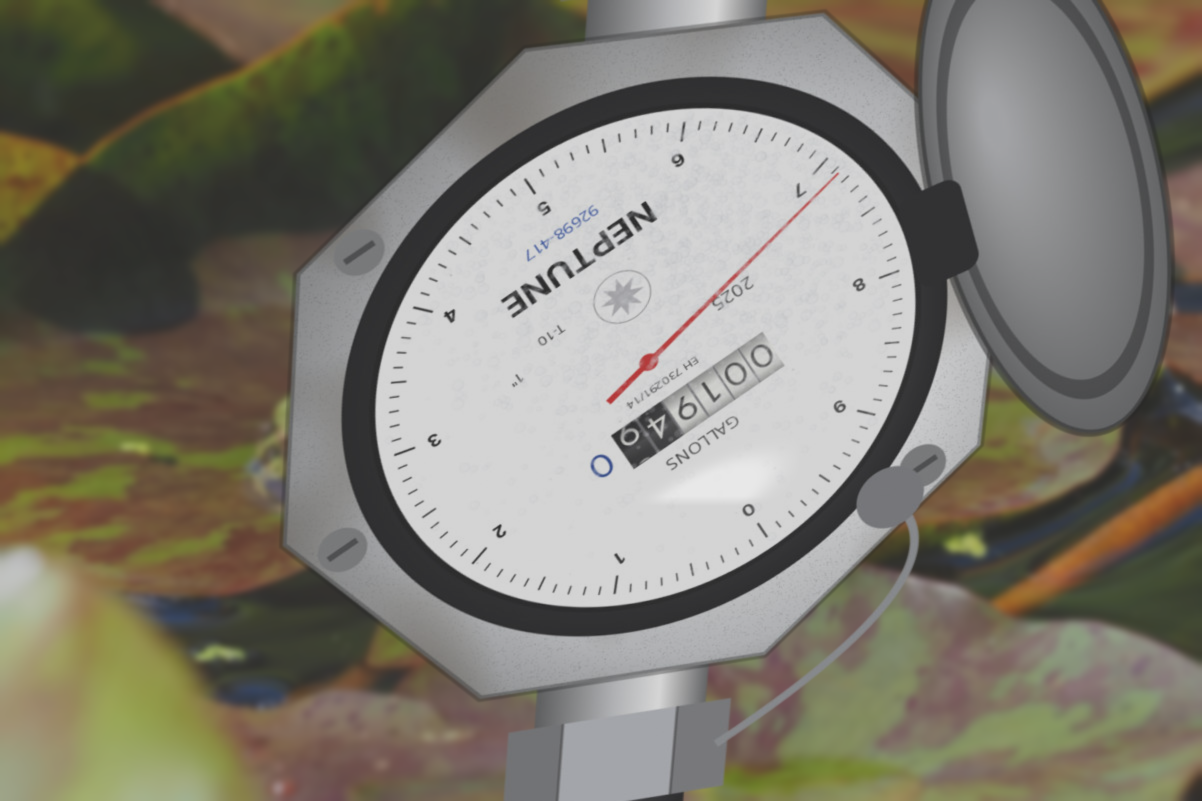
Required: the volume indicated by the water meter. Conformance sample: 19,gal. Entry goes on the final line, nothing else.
19487.1,gal
